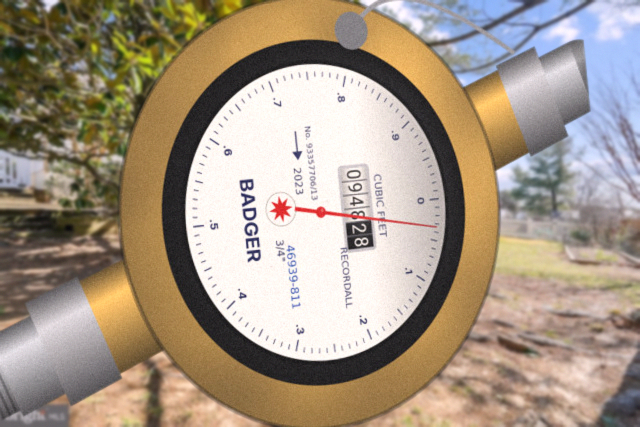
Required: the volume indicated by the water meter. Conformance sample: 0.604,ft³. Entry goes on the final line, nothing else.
94828.03,ft³
